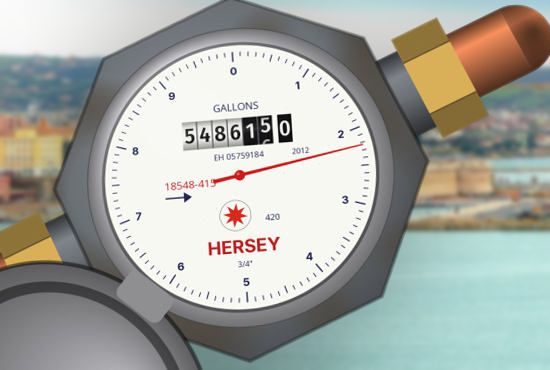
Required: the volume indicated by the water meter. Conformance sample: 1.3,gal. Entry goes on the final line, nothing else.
5486152.2,gal
